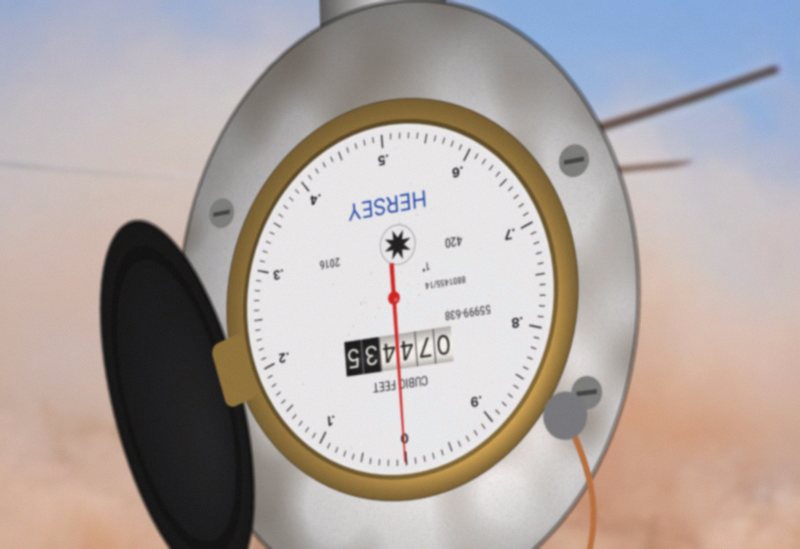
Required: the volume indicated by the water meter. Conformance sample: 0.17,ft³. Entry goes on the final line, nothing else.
74435.00,ft³
